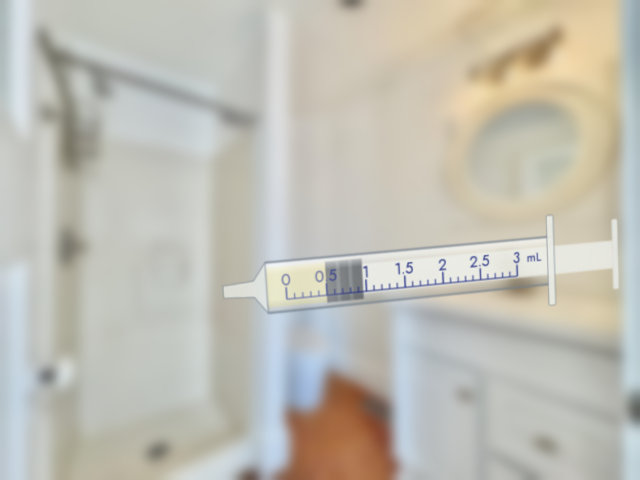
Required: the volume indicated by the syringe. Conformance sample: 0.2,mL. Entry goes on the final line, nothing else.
0.5,mL
